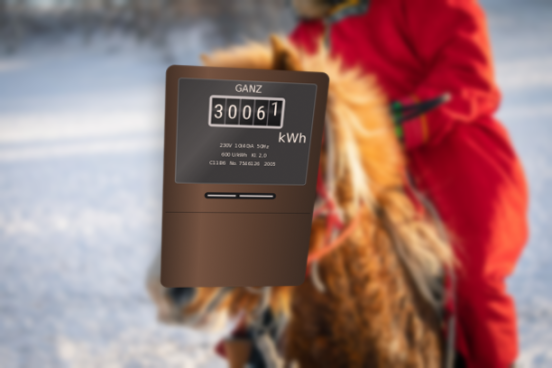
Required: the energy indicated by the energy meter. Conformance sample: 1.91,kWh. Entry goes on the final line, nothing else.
30061,kWh
